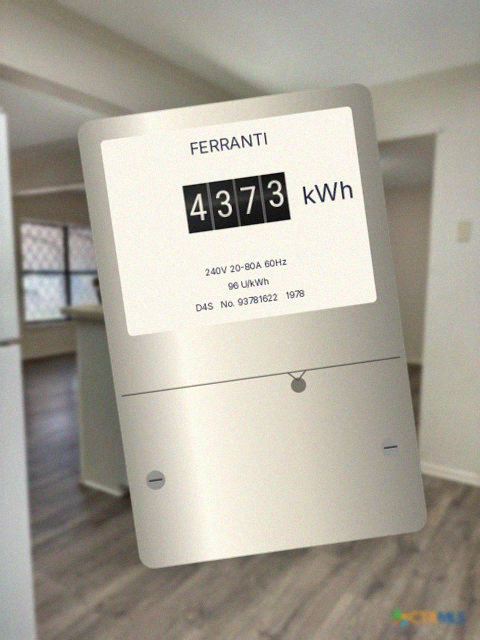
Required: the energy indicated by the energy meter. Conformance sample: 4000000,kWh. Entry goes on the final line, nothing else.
4373,kWh
